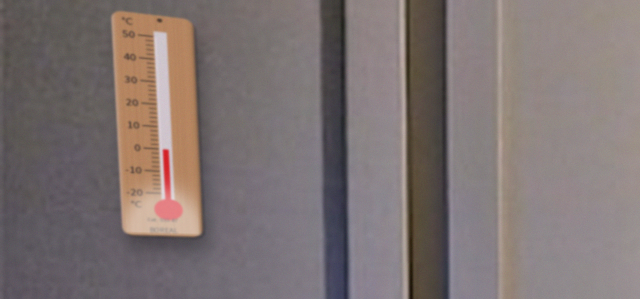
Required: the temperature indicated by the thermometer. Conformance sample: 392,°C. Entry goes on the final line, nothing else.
0,°C
